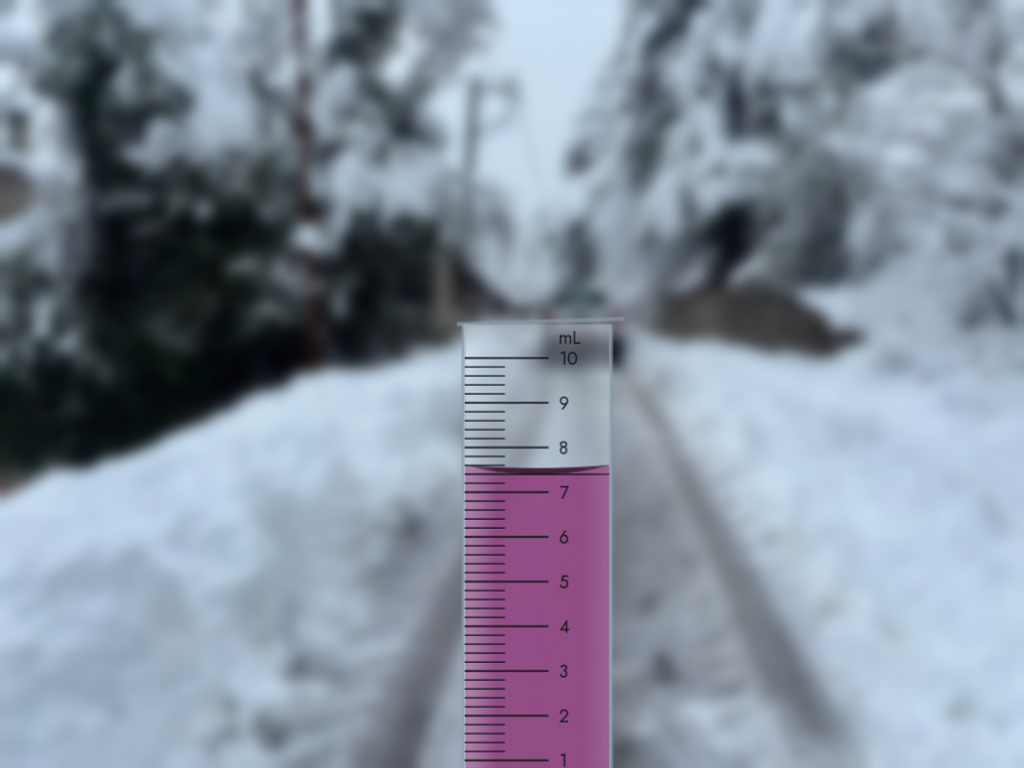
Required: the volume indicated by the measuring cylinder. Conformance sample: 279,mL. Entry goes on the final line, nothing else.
7.4,mL
